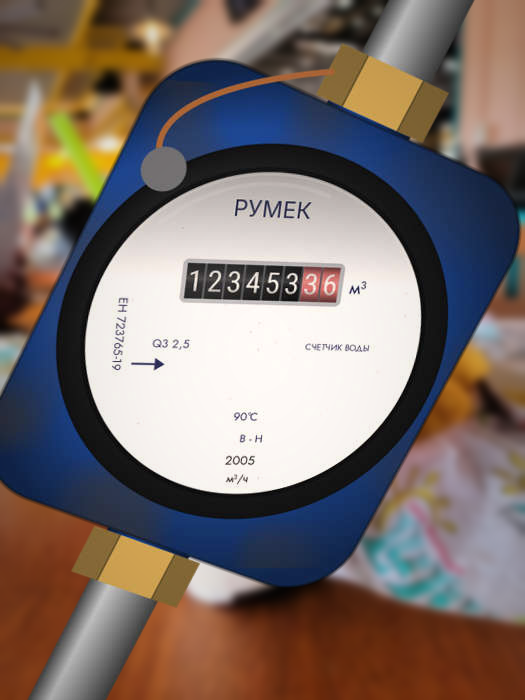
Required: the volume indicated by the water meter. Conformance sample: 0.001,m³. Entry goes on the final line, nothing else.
123453.36,m³
